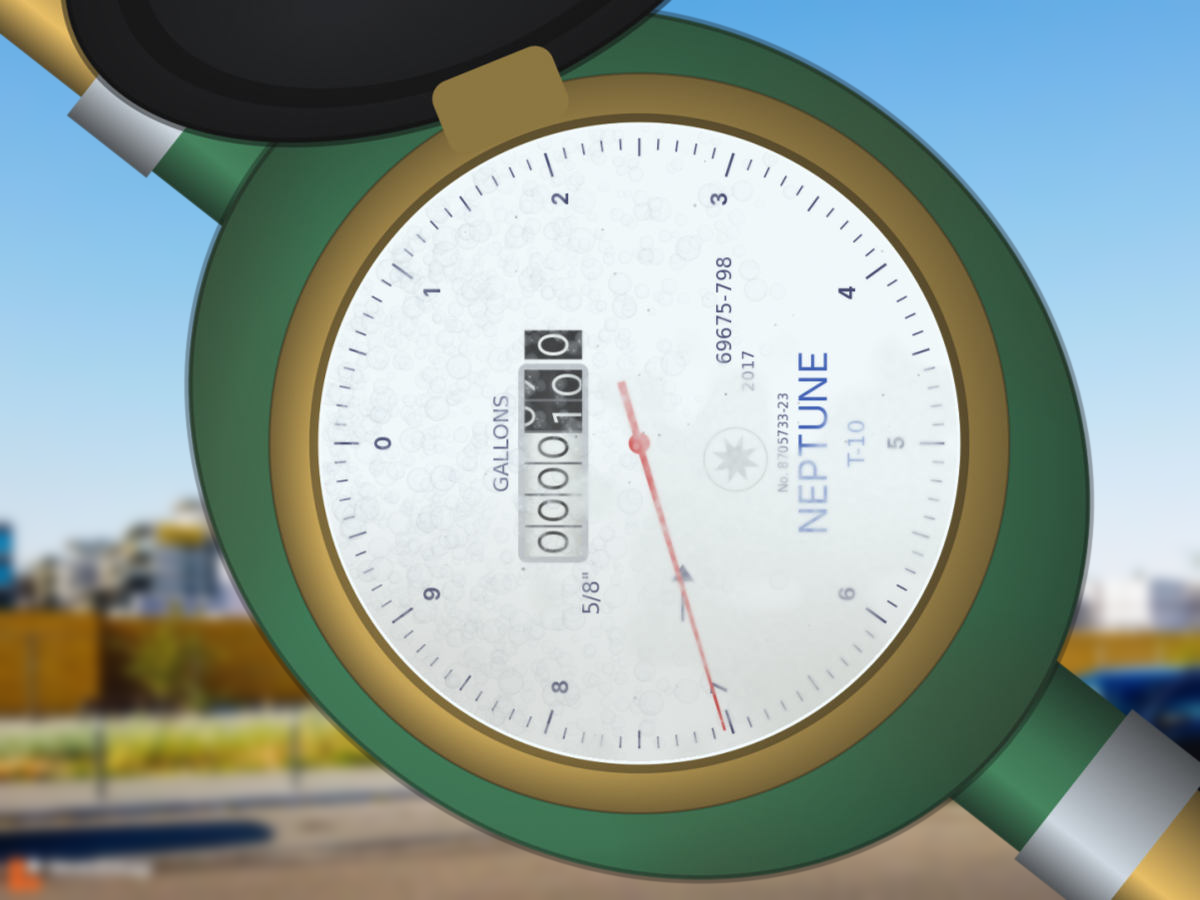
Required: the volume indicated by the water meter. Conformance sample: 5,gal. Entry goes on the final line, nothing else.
97.0,gal
